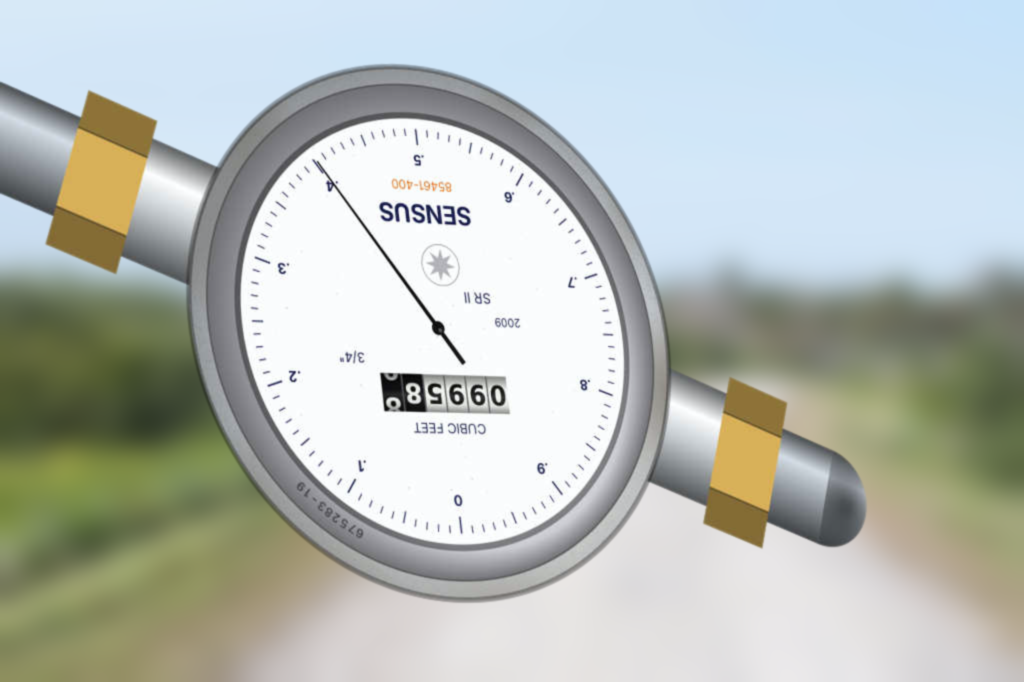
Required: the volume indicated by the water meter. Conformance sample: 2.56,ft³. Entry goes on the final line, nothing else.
99588.40,ft³
